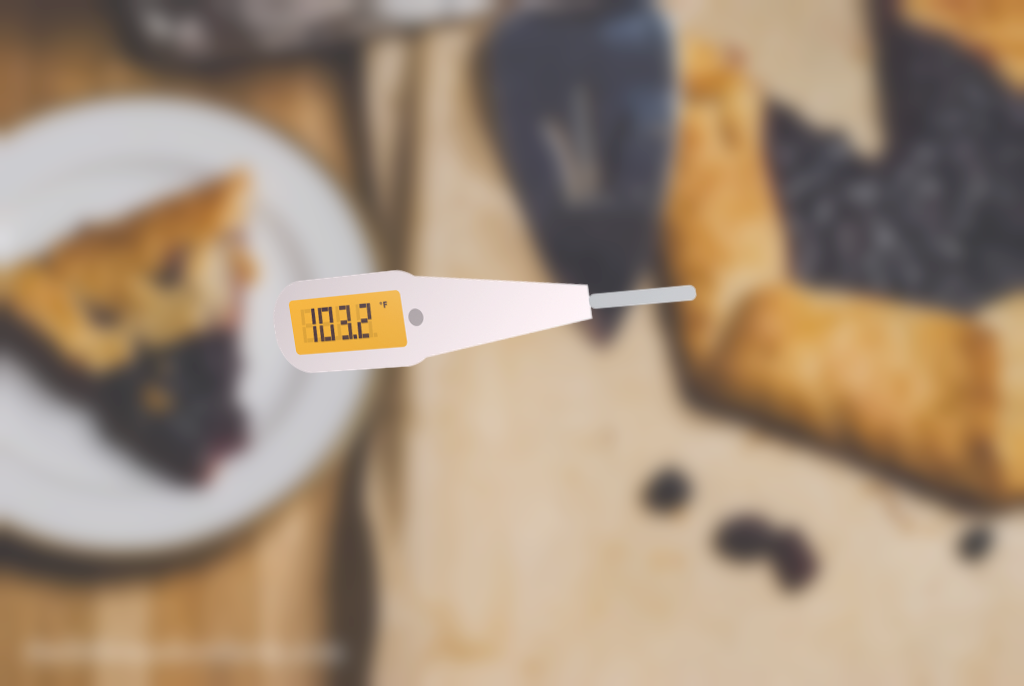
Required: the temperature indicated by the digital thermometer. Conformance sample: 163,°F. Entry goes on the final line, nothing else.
103.2,°F
